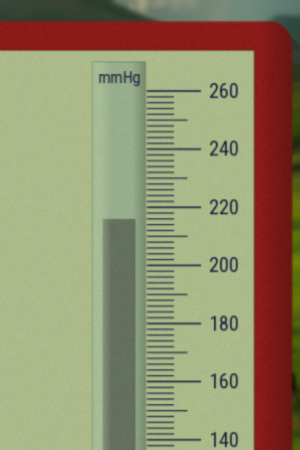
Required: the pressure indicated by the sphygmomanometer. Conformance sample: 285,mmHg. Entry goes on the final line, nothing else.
216,mmHg
